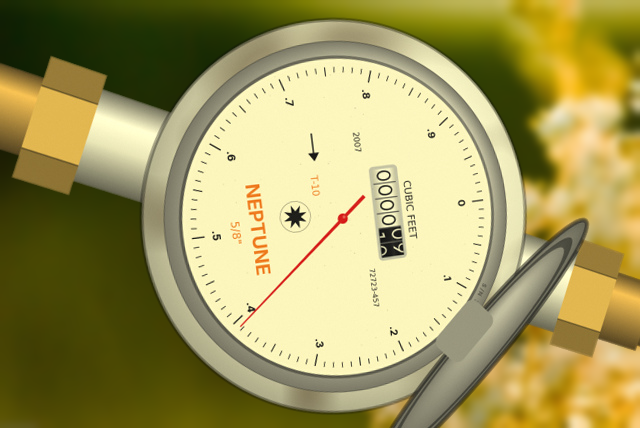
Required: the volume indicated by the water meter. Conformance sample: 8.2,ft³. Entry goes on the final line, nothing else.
9.39,ft³
